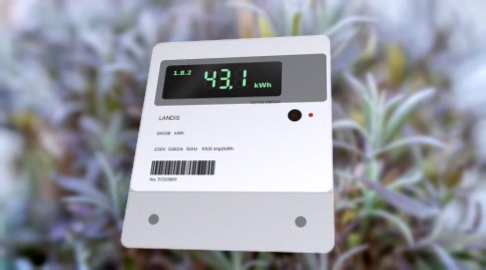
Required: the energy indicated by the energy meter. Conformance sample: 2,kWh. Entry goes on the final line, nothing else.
43.1,kWh
